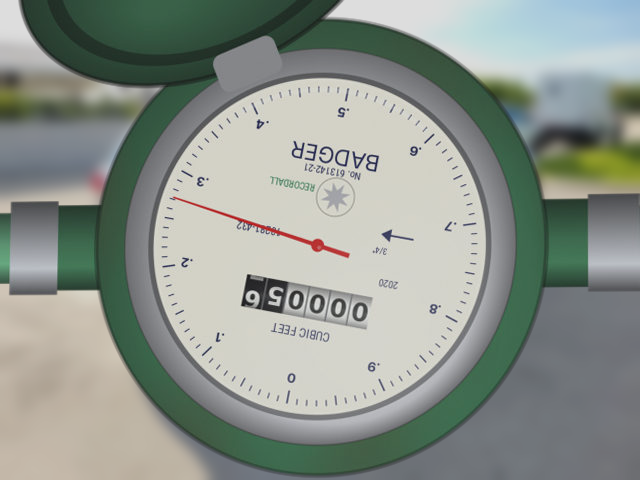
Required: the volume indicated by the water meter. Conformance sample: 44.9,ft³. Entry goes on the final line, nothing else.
56.27,ft³
